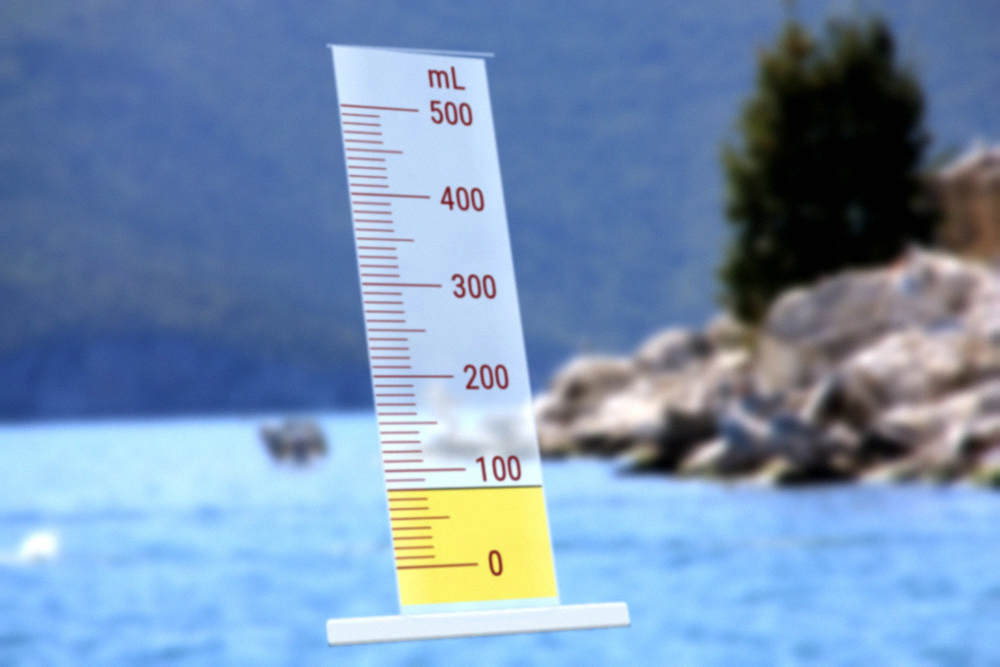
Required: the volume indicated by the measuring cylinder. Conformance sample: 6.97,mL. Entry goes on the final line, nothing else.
80,mL
